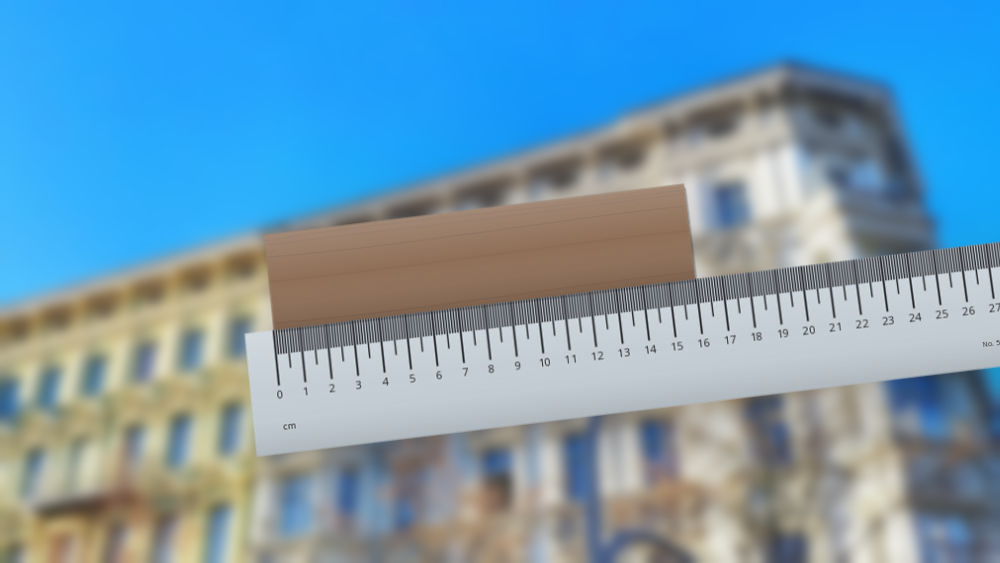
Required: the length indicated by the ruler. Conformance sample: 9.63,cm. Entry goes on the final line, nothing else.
16,cm
